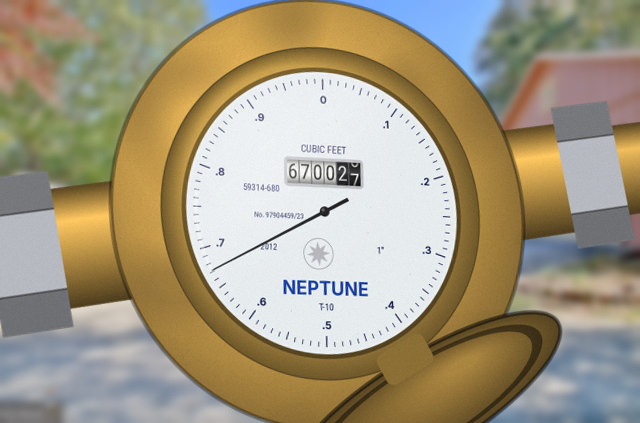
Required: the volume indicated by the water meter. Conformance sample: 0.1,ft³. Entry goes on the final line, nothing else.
670026.67,ft³
